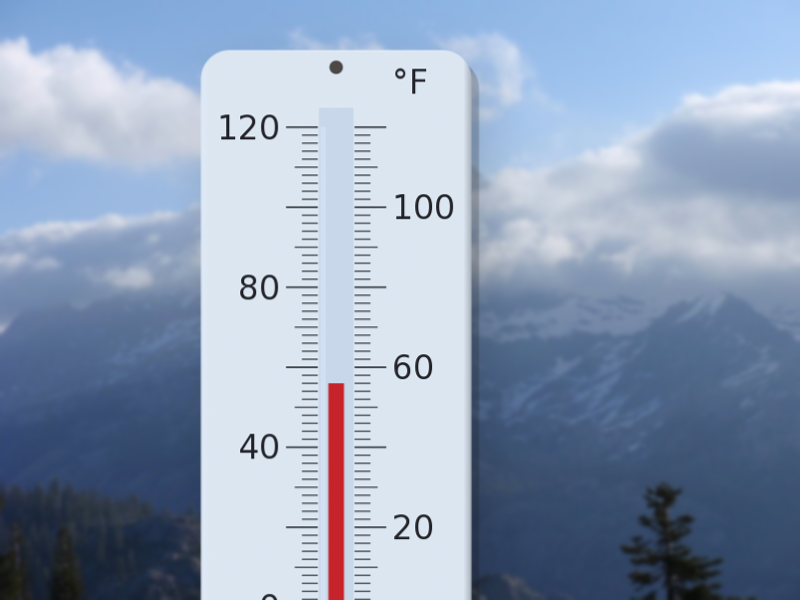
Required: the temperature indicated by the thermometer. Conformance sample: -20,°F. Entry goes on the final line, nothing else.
56,°F
